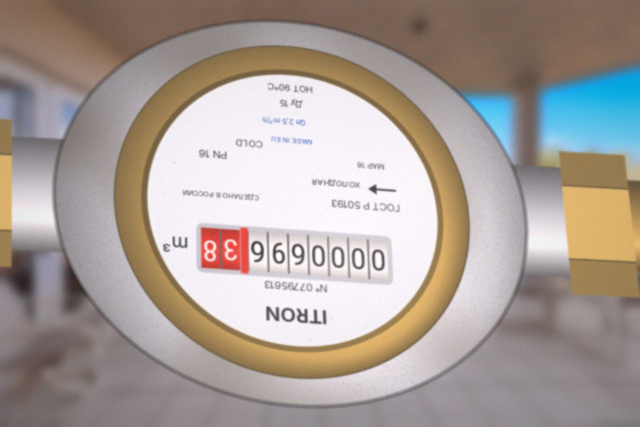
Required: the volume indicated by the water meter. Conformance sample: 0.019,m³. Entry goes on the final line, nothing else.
696.38,m³
